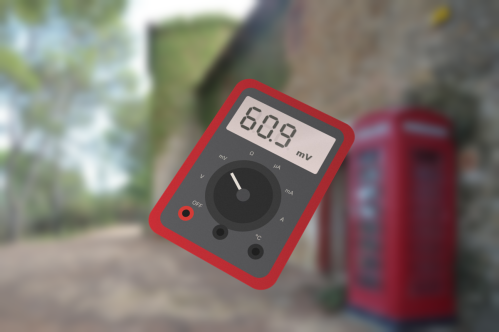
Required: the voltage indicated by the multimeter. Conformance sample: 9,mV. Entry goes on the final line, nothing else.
60.9,mV
